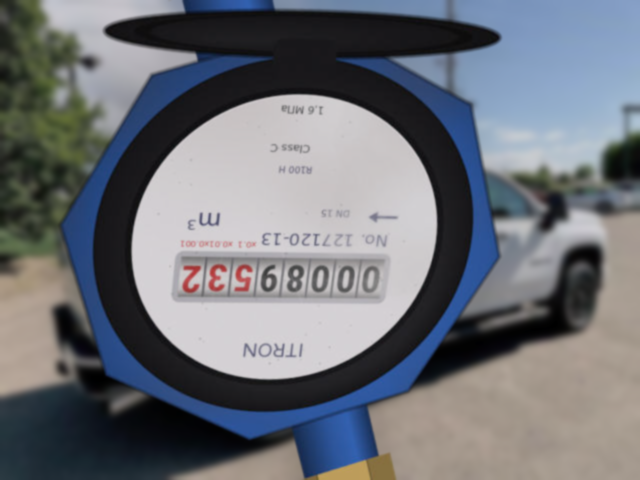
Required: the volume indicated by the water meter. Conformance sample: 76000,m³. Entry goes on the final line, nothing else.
89.532,m³
